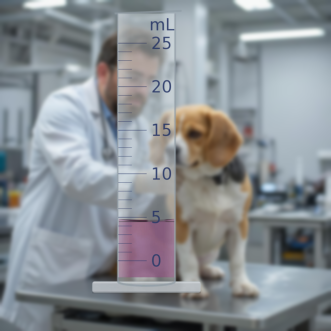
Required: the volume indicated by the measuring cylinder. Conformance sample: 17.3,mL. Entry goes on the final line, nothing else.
4.5,mL
